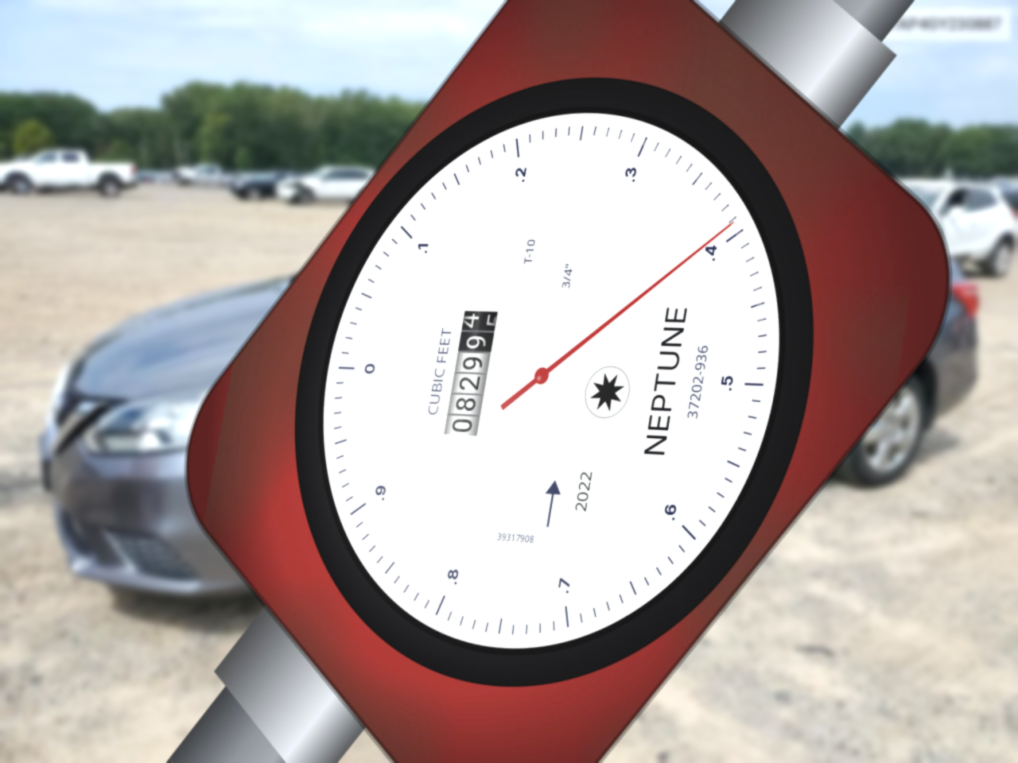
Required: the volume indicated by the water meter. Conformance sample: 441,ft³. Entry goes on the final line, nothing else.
82994.39,ft³
